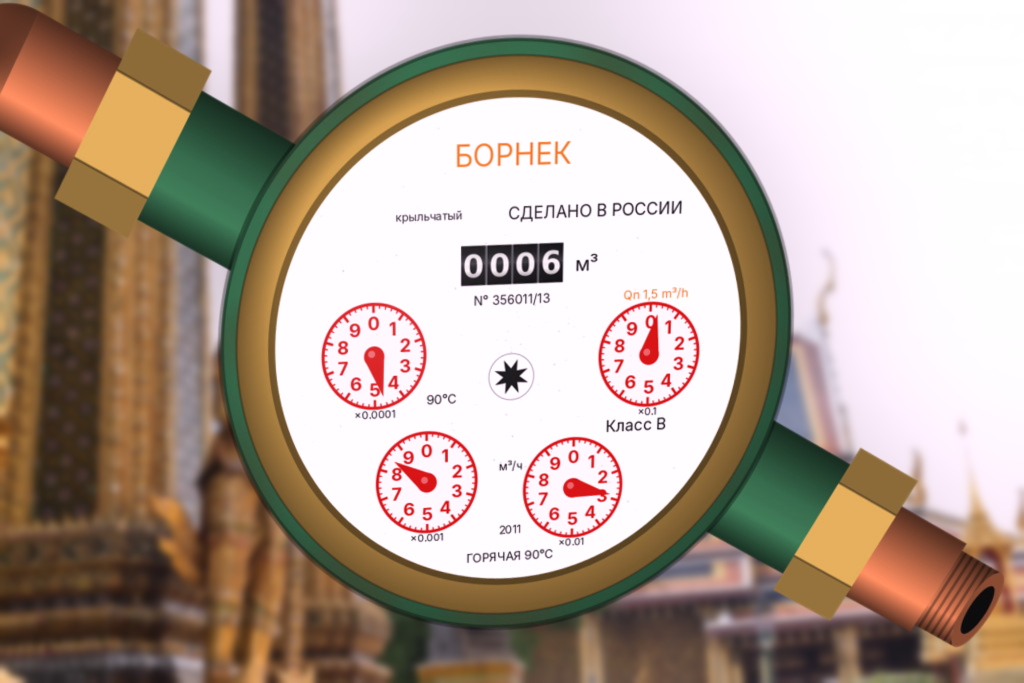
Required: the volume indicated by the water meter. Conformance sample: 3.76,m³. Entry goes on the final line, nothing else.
6.0284,m³
